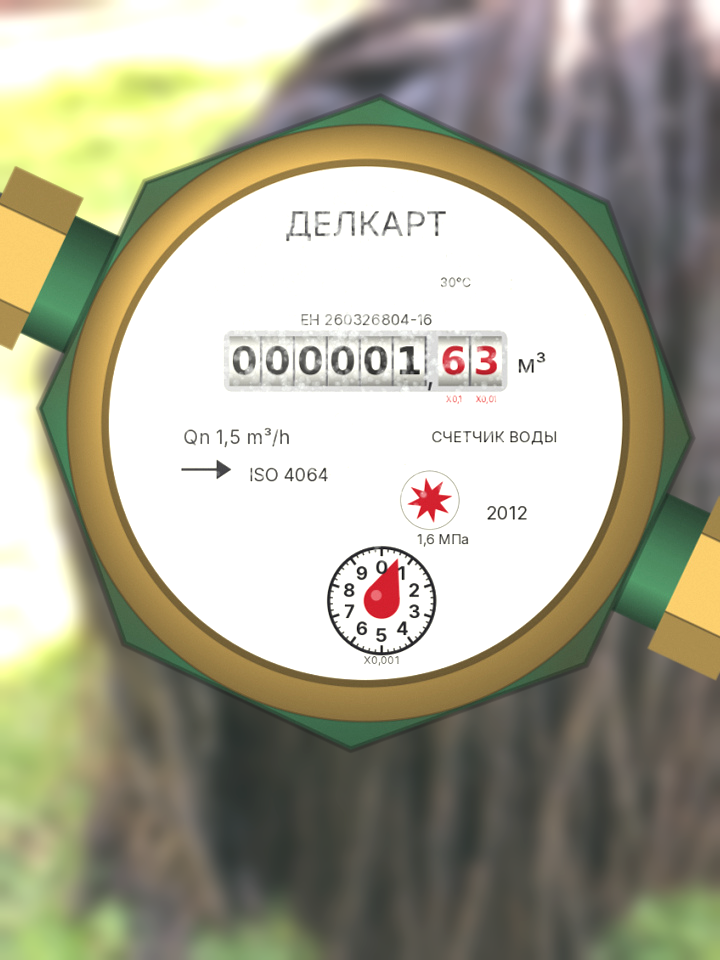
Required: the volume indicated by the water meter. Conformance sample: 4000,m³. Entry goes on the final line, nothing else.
1.630,m³
